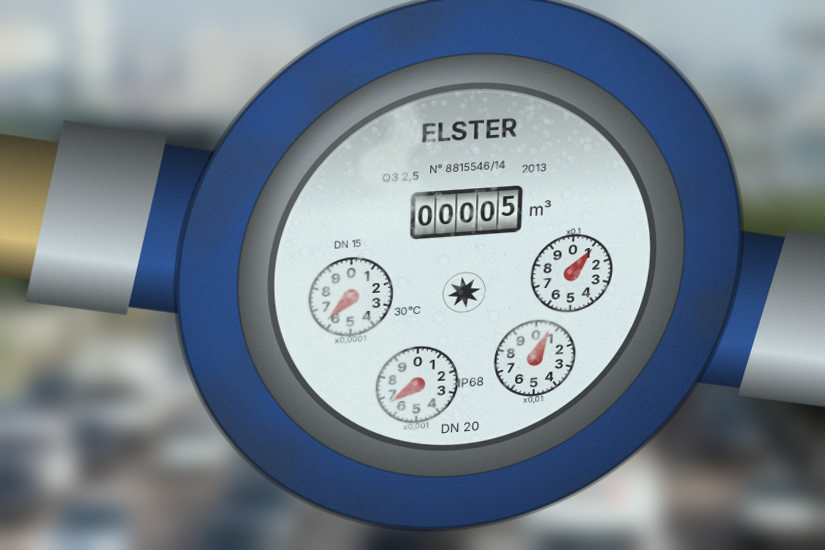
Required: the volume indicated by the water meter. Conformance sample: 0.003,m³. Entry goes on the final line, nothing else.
5.1066,m³
